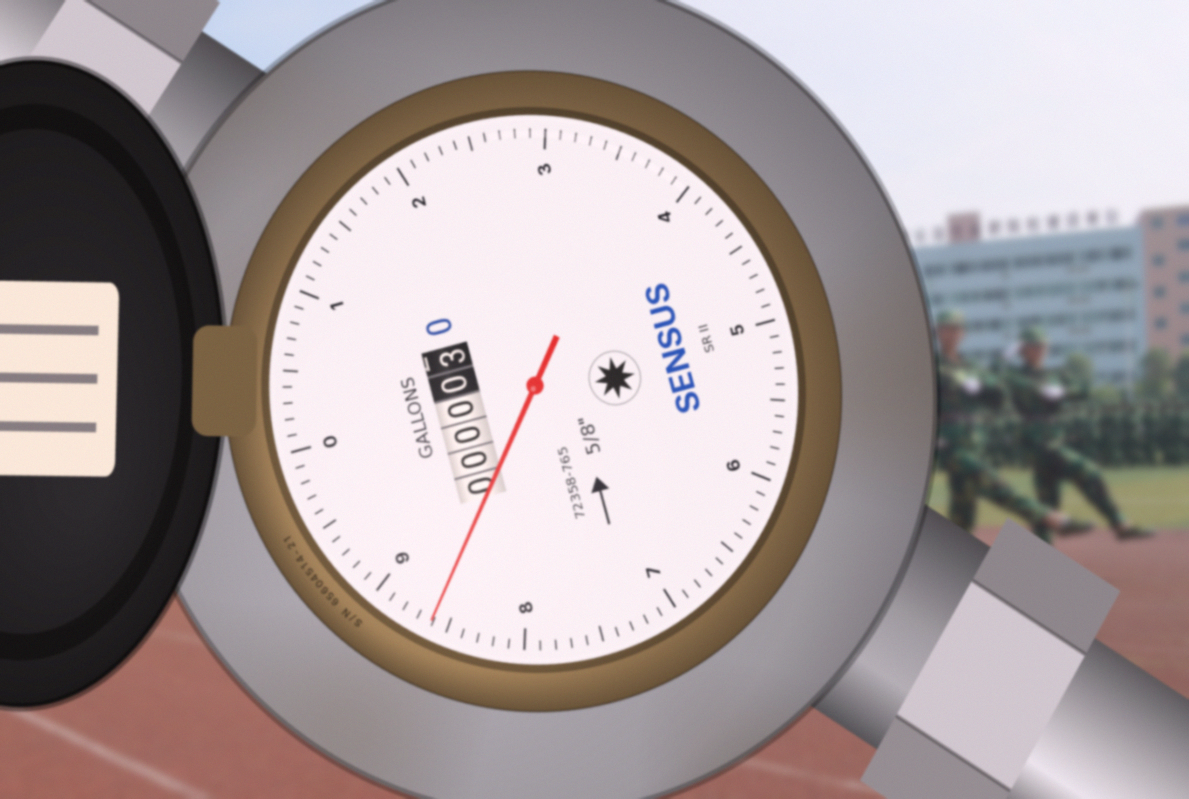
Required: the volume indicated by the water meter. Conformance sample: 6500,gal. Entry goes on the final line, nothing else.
28.6,gal
